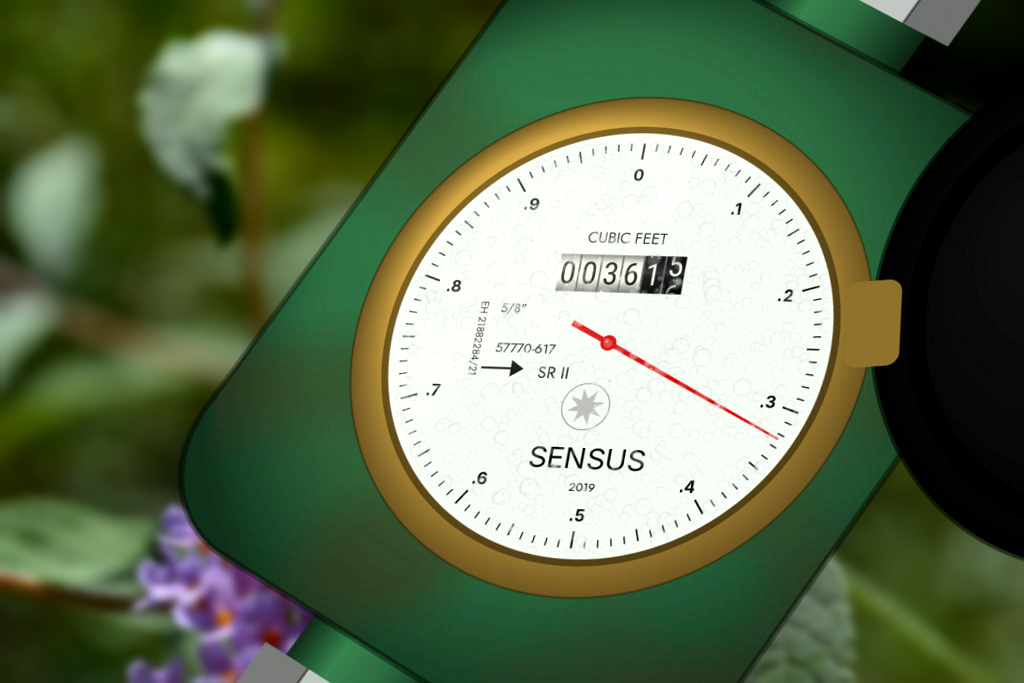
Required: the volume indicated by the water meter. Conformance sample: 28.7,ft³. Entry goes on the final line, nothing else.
3615.32,ft³
